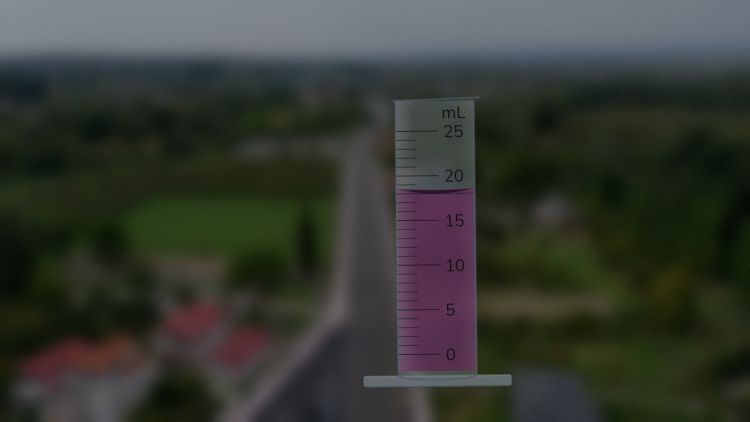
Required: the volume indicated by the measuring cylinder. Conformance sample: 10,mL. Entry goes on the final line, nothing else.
18,mL
